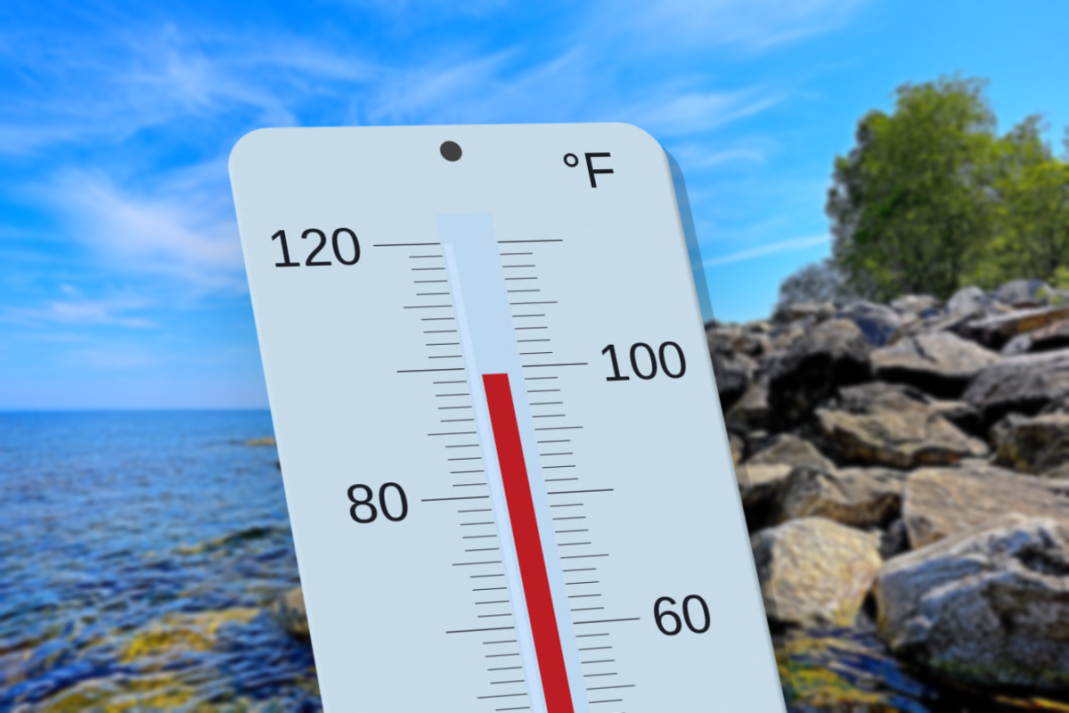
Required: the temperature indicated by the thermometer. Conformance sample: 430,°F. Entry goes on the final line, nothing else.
99,°F
